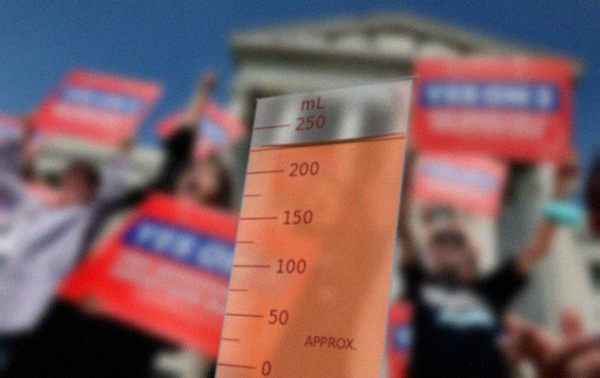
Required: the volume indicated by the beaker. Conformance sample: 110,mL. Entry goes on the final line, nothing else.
225,mL
